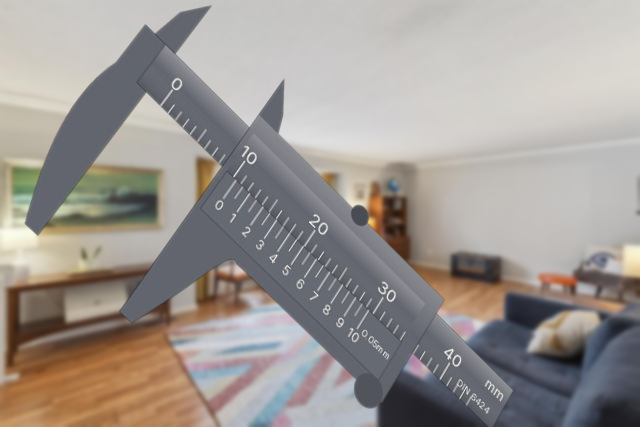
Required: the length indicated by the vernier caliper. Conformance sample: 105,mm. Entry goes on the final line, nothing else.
10.4,mm
